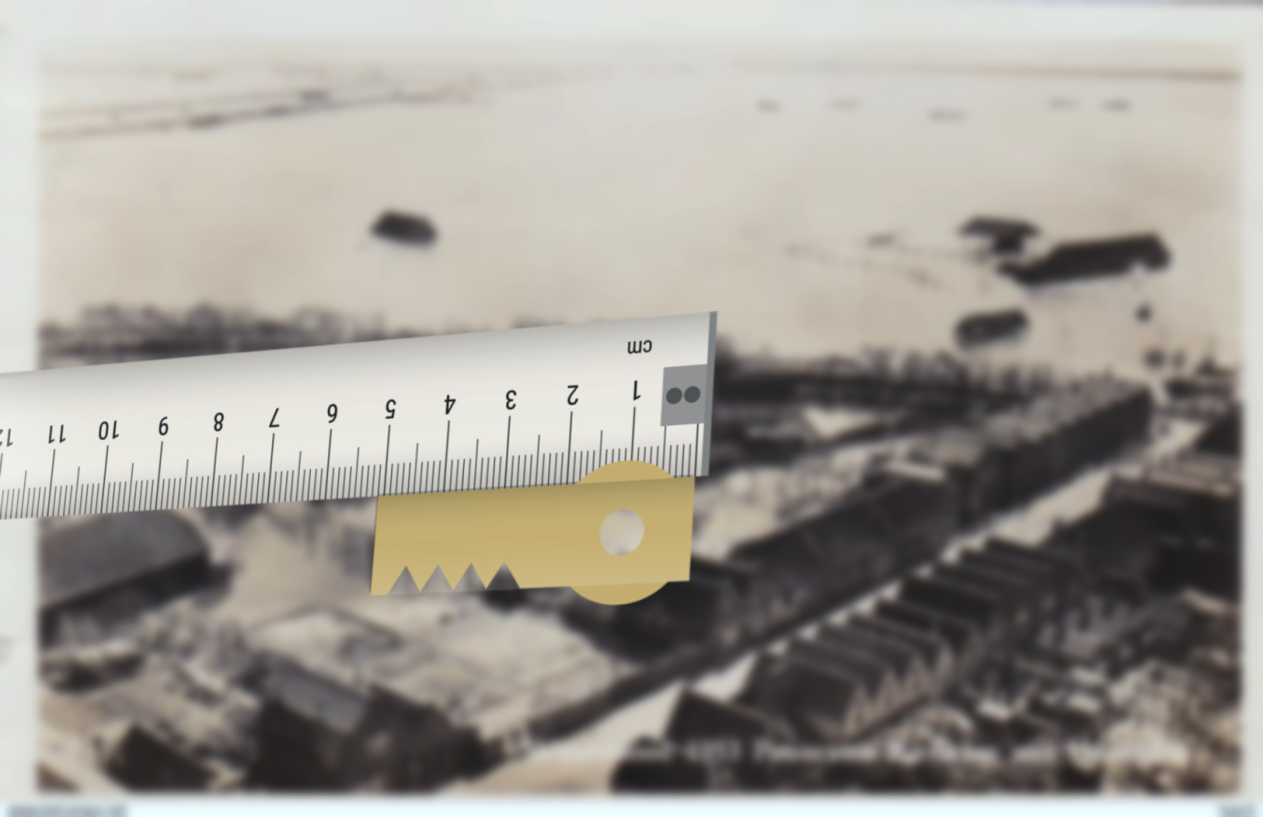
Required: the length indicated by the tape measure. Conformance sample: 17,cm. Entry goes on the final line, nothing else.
5.1,cm
